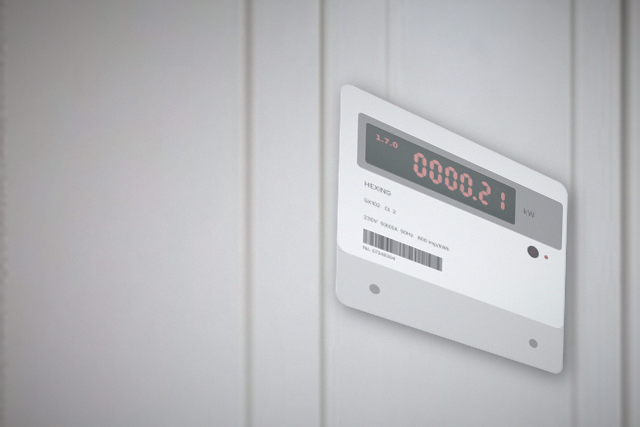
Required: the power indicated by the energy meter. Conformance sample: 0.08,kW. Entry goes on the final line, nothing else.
0.21,kW
